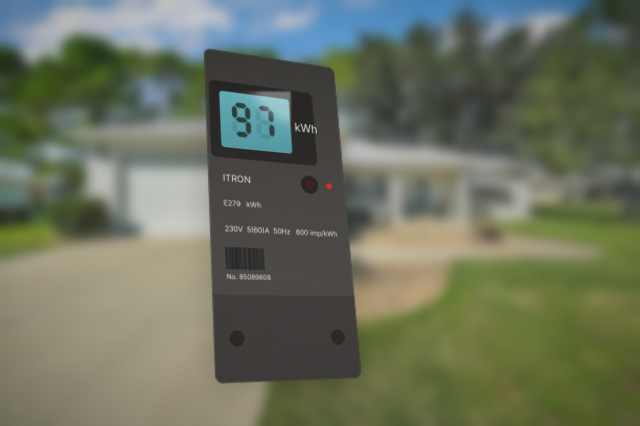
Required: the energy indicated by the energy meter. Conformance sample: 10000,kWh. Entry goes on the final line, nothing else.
97,kWh
